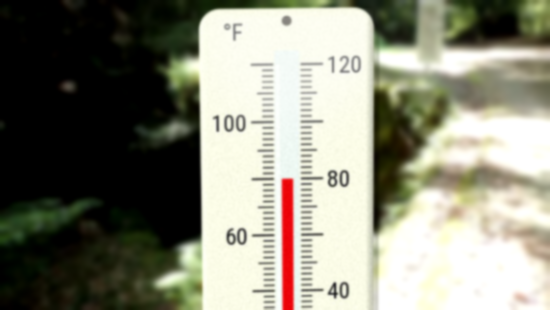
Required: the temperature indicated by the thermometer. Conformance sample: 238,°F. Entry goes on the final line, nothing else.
80,°F
